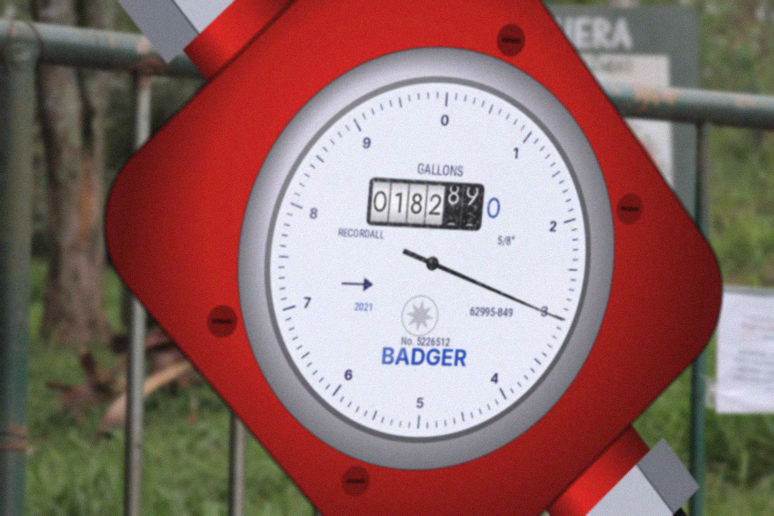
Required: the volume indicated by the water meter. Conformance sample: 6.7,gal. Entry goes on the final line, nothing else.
182893.0,gal
